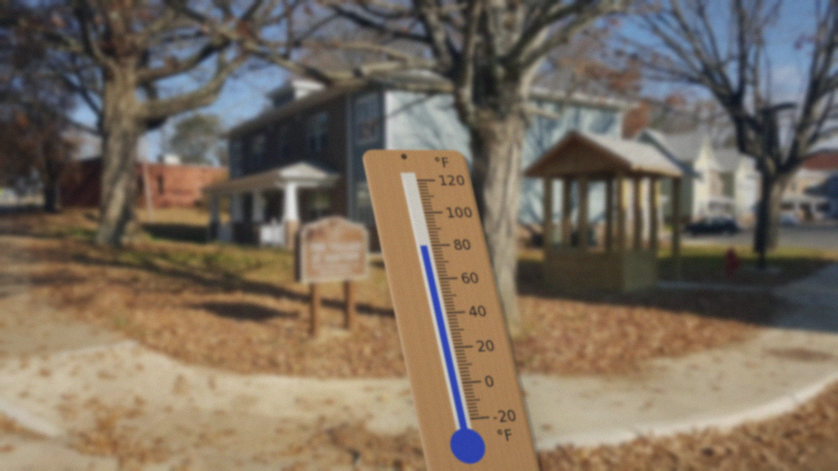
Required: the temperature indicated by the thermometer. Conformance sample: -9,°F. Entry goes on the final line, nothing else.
80,°F
